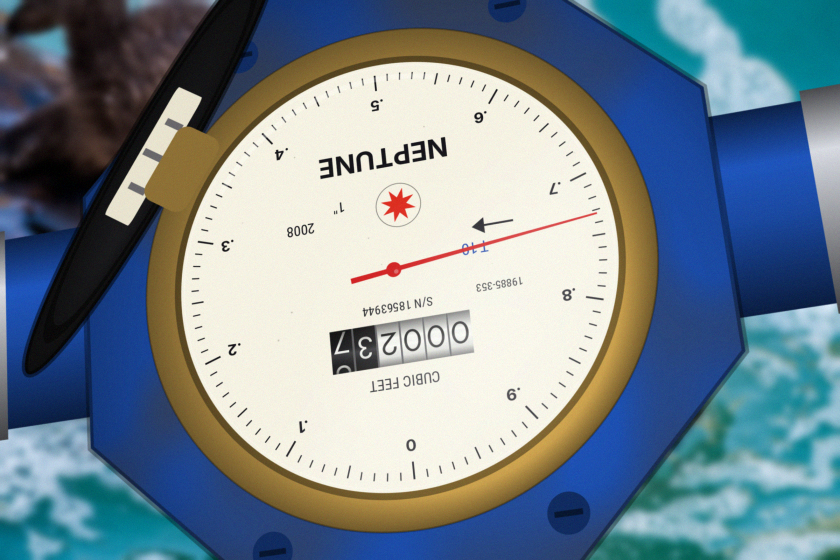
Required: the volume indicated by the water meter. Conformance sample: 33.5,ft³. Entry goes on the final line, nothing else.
236.73,ft³
